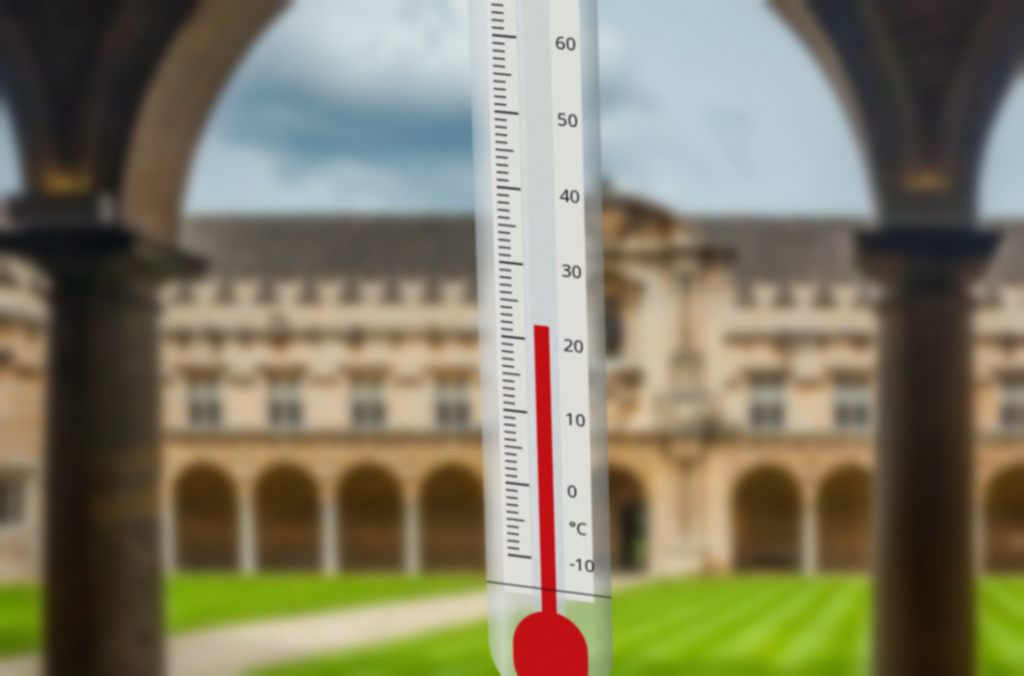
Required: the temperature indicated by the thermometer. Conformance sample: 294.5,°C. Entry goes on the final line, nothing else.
22,°C
